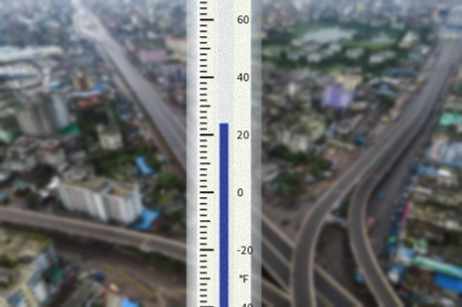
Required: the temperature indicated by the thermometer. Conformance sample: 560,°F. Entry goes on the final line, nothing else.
24,°F
